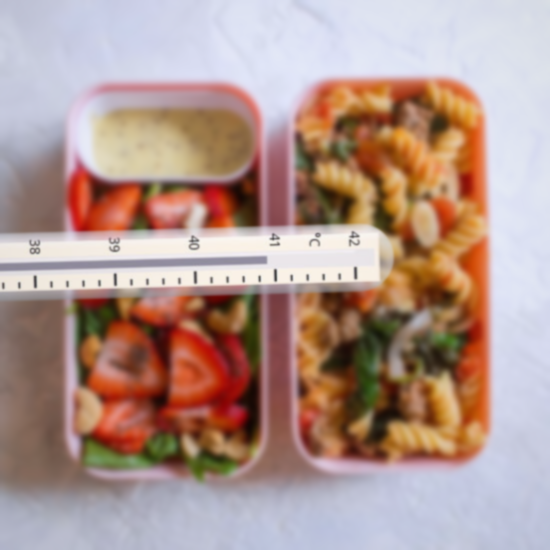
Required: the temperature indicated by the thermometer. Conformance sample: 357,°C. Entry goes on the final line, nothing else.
40.9,°C
